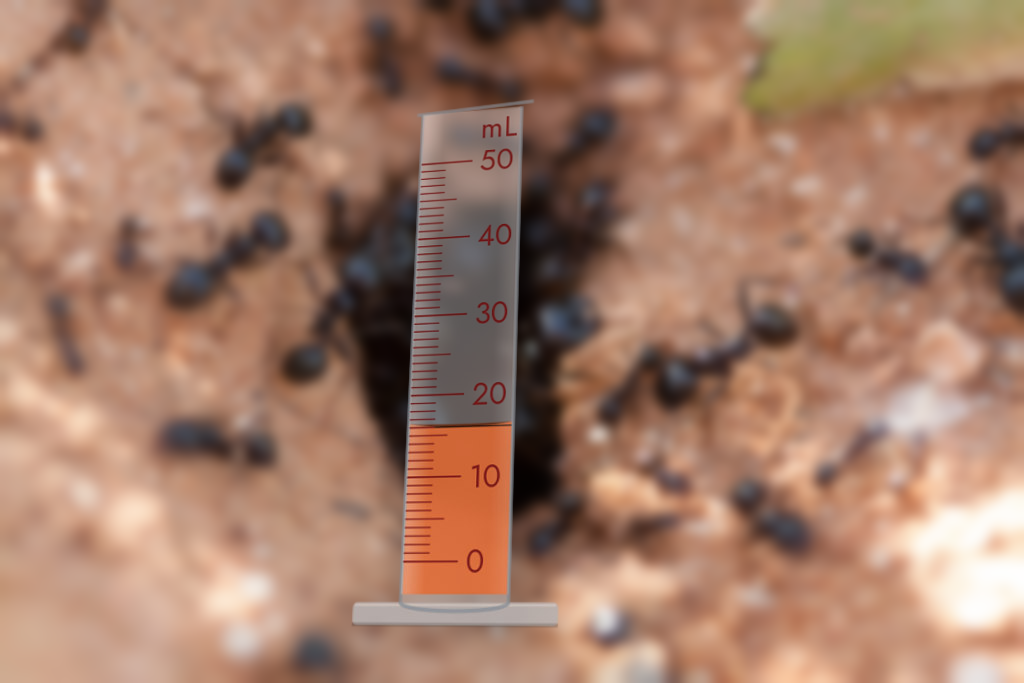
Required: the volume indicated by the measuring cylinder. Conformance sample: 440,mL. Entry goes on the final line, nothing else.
16,mL
